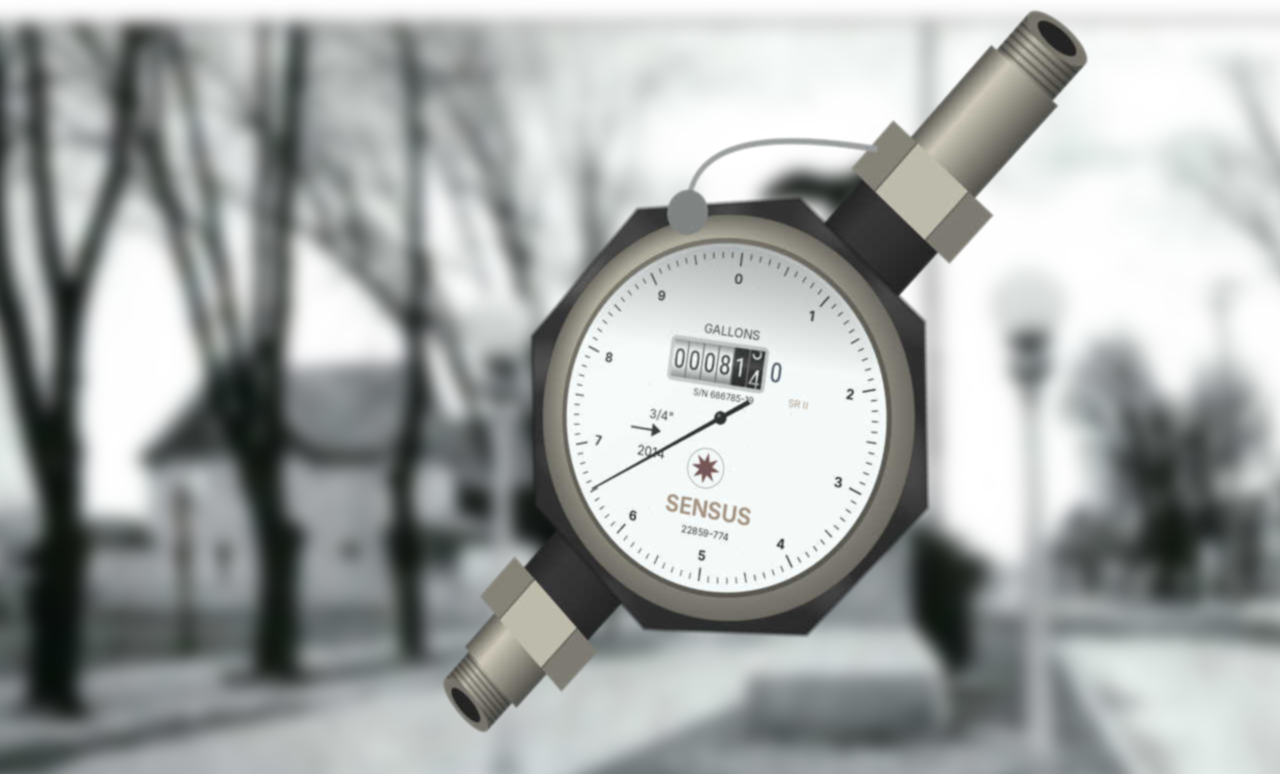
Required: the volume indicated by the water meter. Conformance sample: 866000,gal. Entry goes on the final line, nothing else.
8136.5,gal
